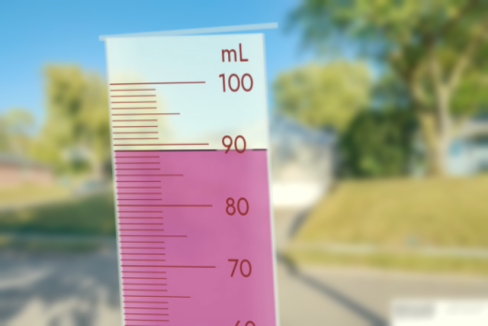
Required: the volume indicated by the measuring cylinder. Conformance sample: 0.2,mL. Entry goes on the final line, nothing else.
89,mL
